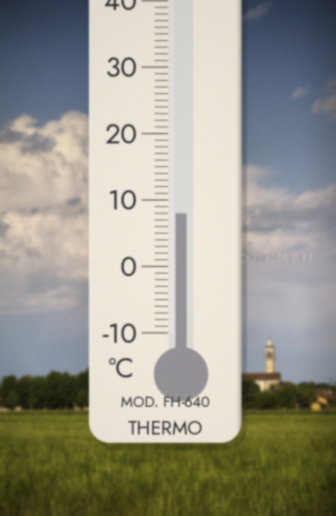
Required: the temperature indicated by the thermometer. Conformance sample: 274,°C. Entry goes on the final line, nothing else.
8,°C
